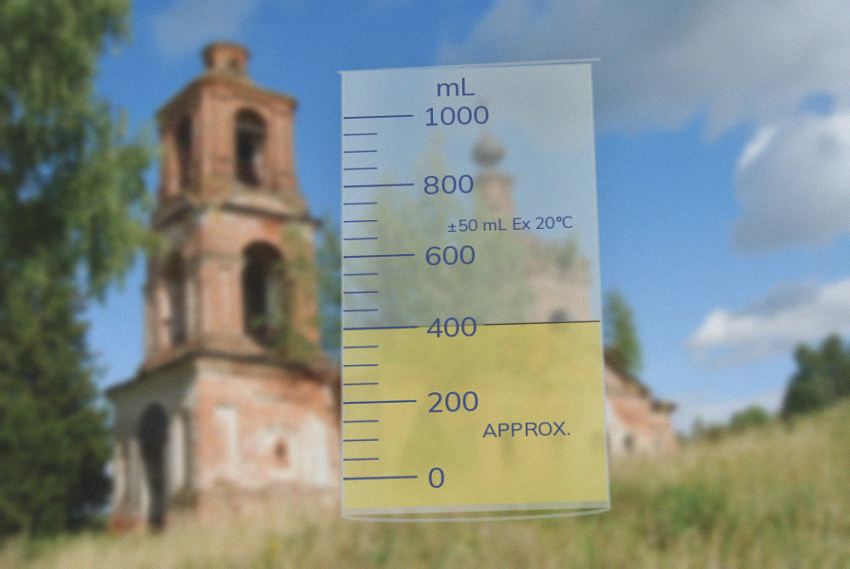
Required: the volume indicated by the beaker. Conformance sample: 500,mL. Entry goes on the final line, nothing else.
400,mL
